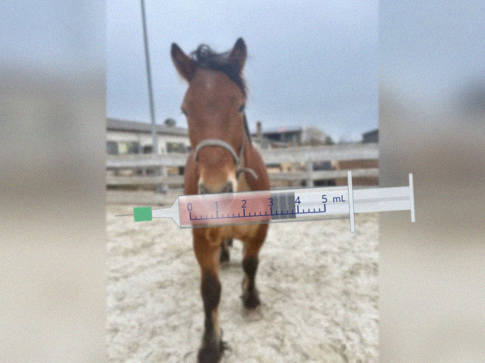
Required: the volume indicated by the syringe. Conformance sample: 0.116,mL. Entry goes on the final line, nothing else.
3,mL
